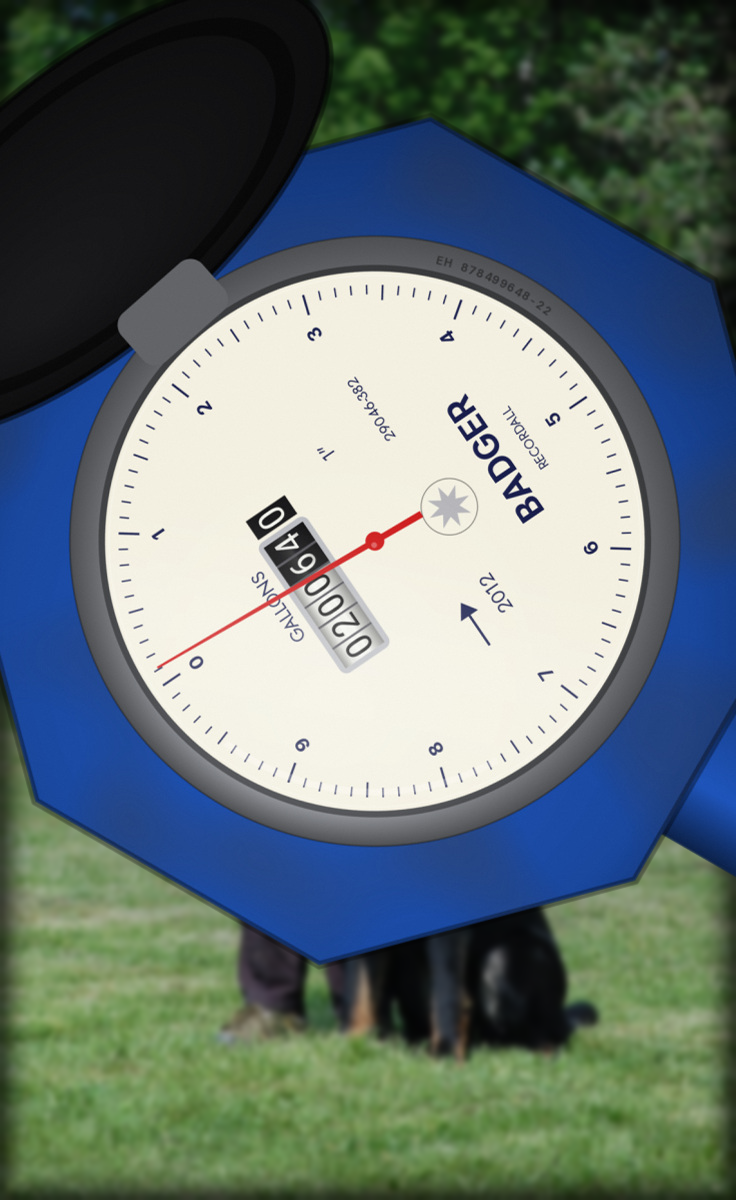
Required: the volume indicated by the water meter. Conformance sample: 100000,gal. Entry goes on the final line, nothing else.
200640.1,gal
